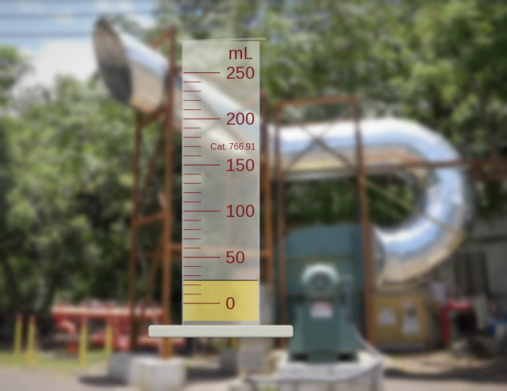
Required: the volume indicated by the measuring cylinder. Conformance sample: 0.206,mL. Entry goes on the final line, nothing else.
25,mL
